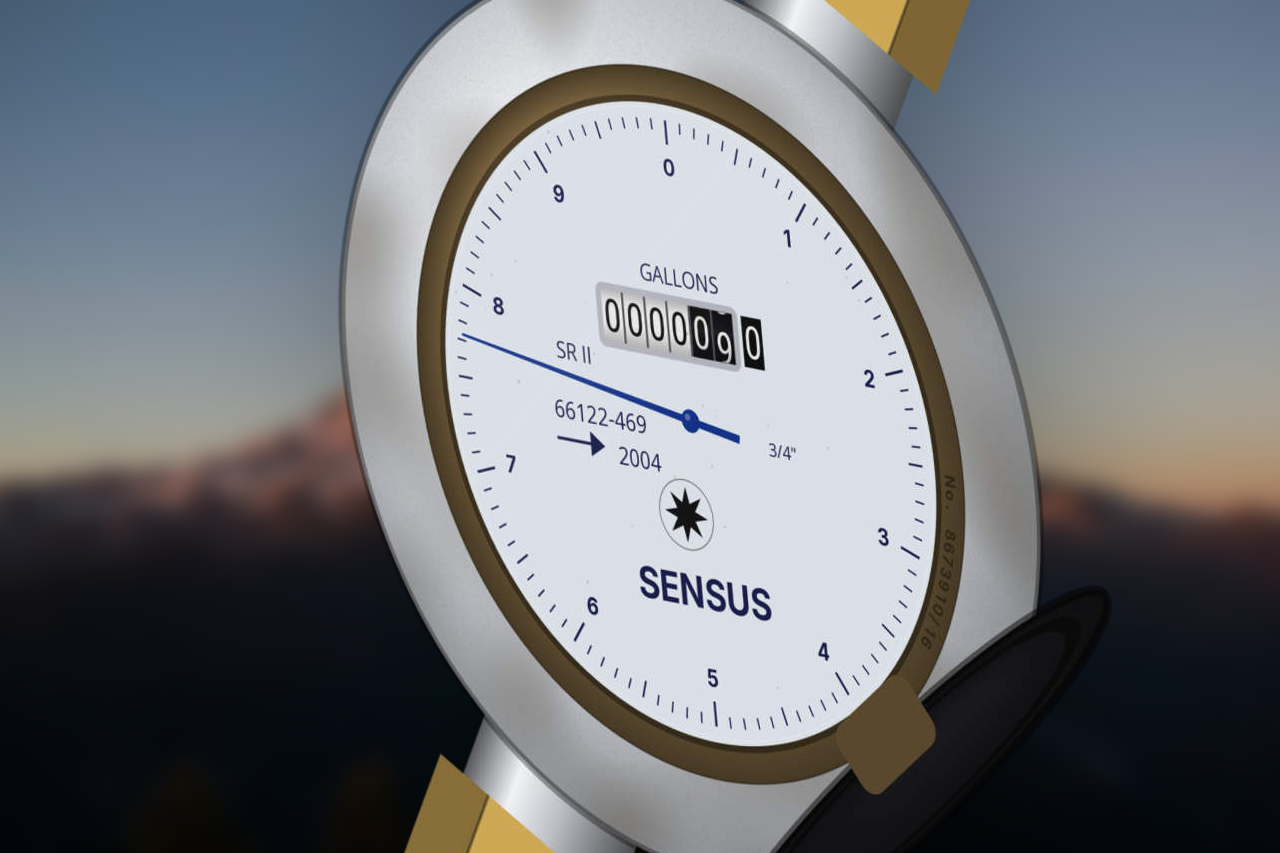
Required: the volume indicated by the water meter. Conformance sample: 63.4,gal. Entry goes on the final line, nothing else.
87.7,gal
